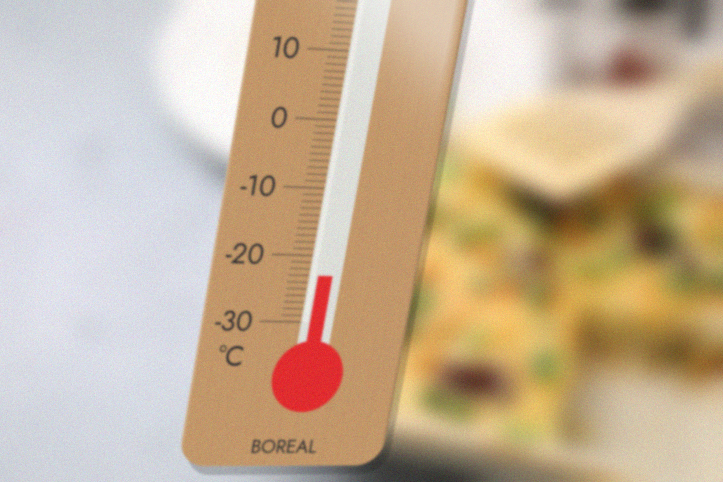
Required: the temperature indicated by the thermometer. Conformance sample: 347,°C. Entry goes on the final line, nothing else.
-23,°C
